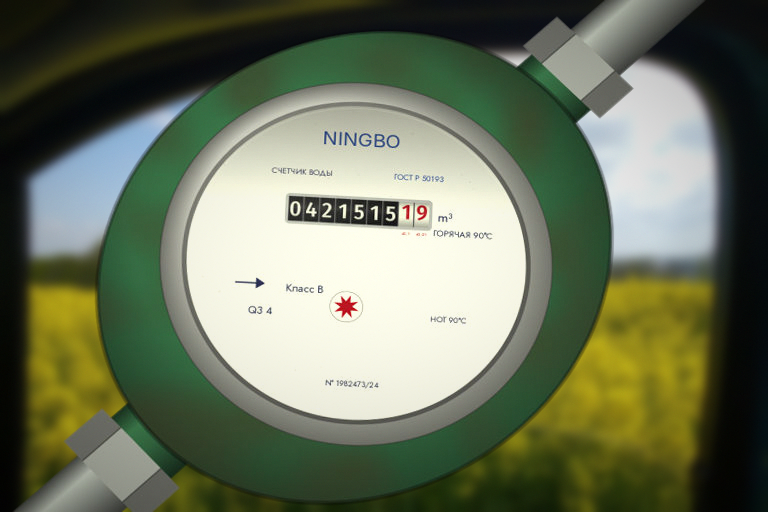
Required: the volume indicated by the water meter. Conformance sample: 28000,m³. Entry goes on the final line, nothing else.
421515.19,m³
